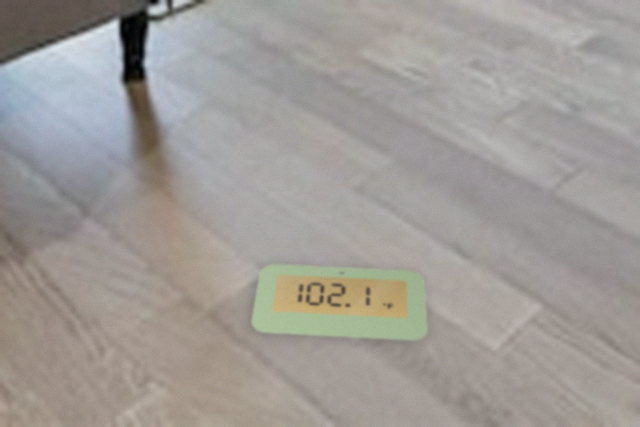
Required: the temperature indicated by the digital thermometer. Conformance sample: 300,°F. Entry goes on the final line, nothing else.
102.1,°F
